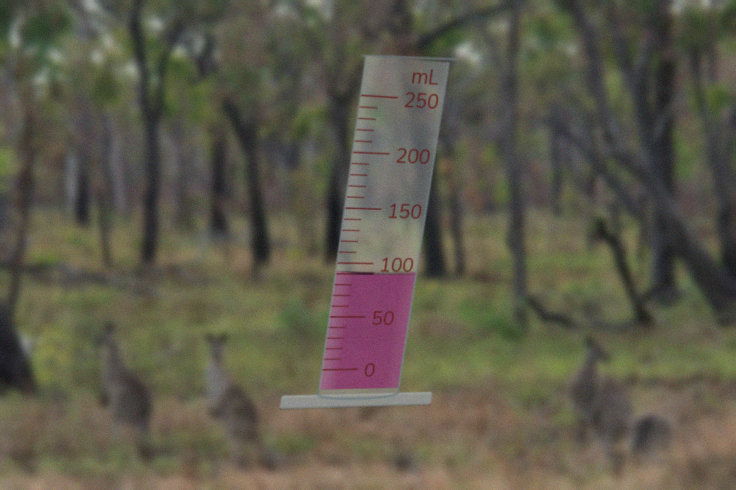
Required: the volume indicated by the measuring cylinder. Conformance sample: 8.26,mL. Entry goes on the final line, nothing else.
90,mL
